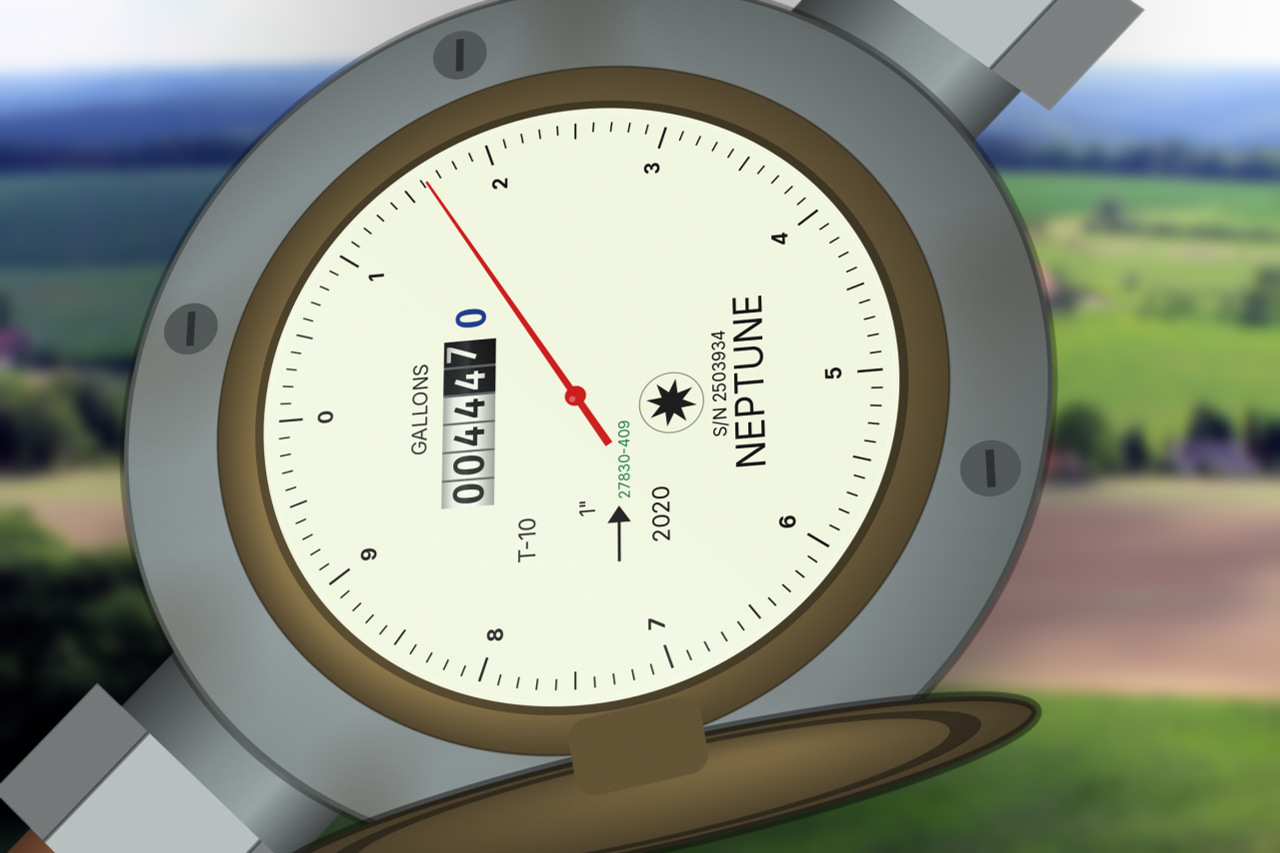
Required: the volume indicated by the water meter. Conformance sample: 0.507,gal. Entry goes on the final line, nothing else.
44471.6,gal
